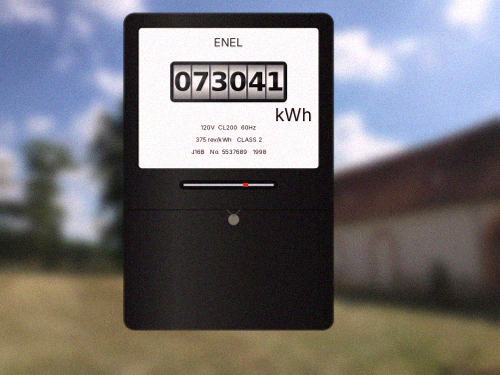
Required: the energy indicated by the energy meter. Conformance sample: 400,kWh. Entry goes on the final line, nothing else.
73041,kWh
